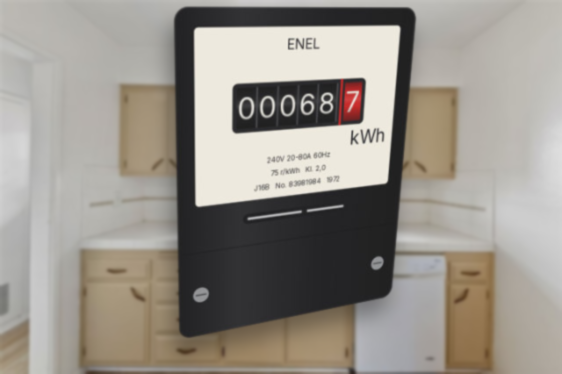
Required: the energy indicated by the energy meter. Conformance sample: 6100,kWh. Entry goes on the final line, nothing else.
68.7,kWh
